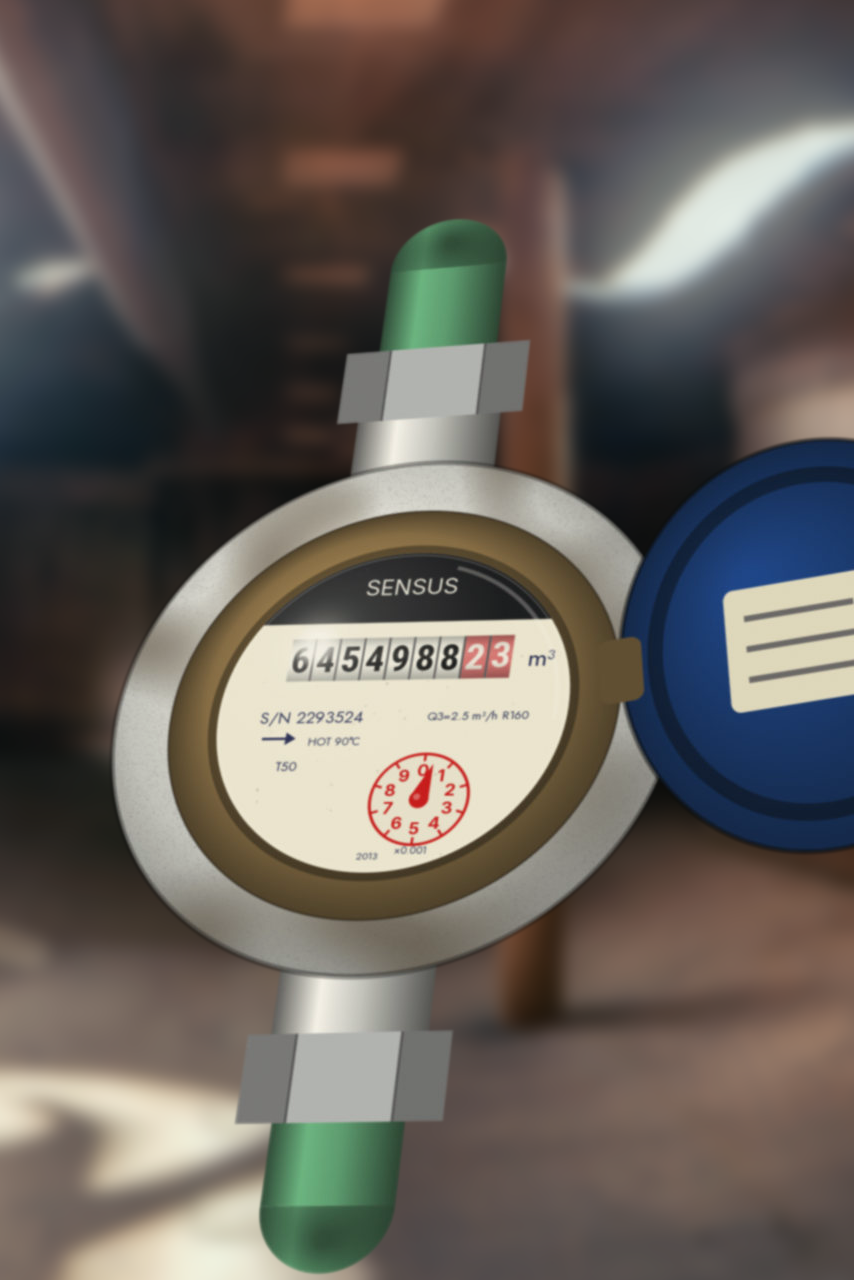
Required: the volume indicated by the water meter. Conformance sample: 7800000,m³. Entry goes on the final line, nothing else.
6454988.230,m³
